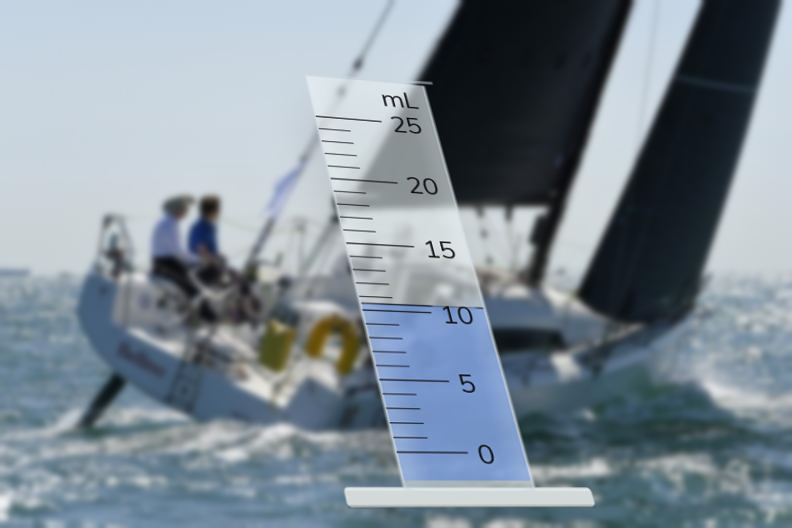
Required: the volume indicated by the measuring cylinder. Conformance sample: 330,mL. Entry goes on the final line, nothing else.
10.5,mL
